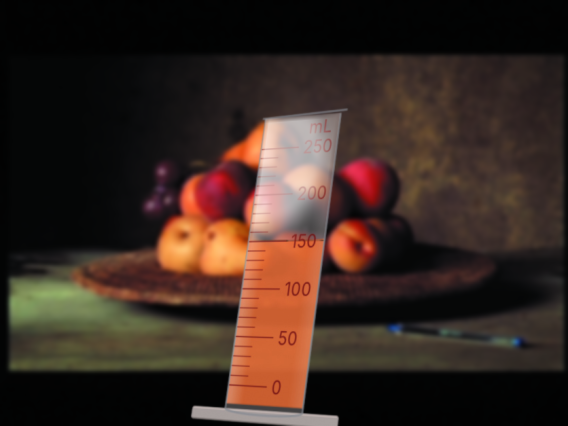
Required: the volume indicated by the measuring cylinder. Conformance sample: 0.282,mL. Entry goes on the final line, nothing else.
150,mL
